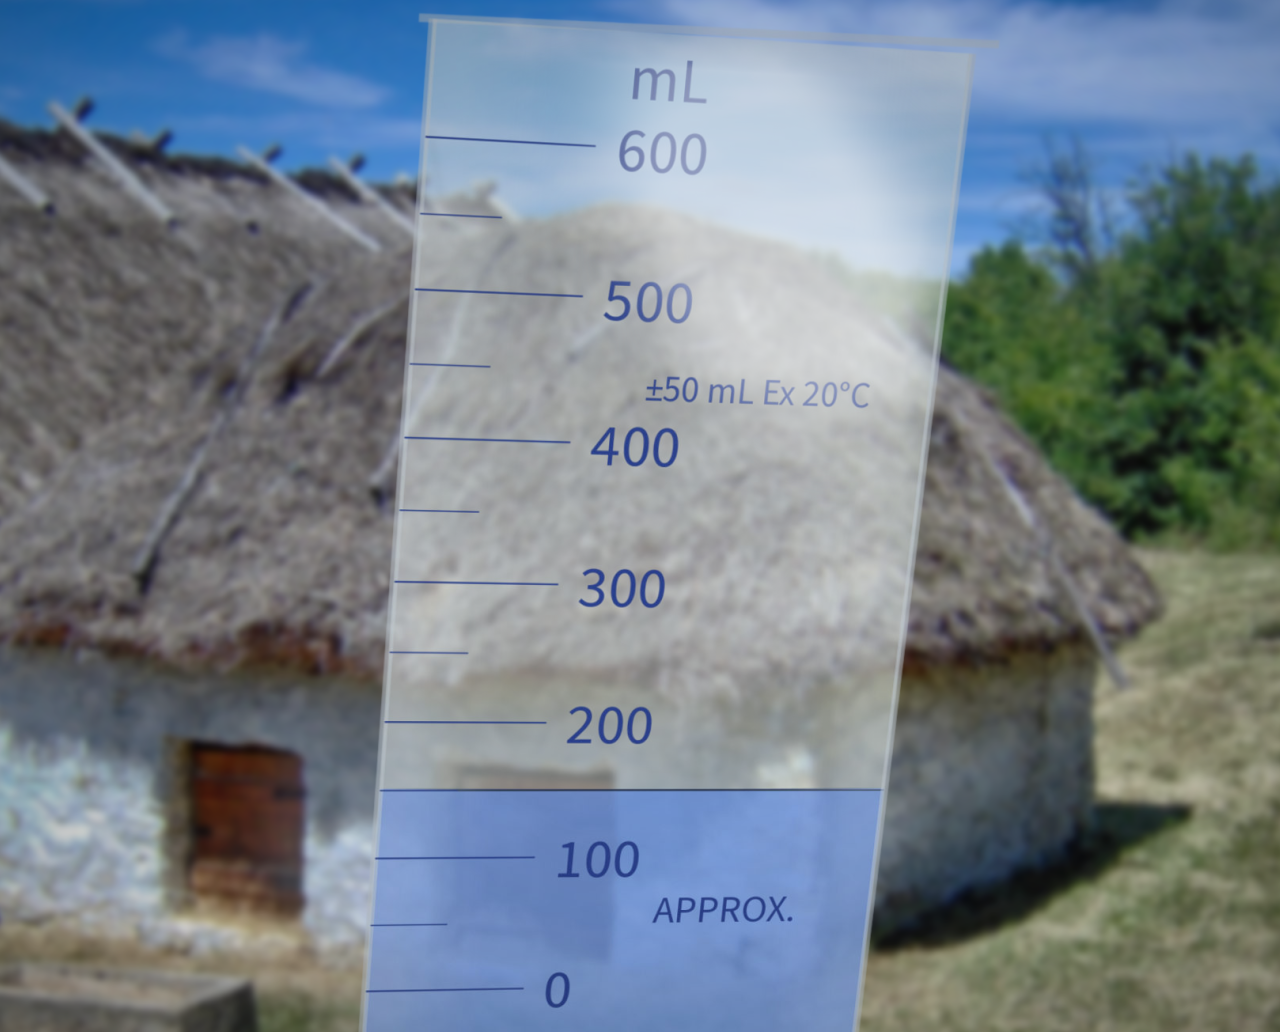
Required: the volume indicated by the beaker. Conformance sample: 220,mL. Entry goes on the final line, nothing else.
150,mL
